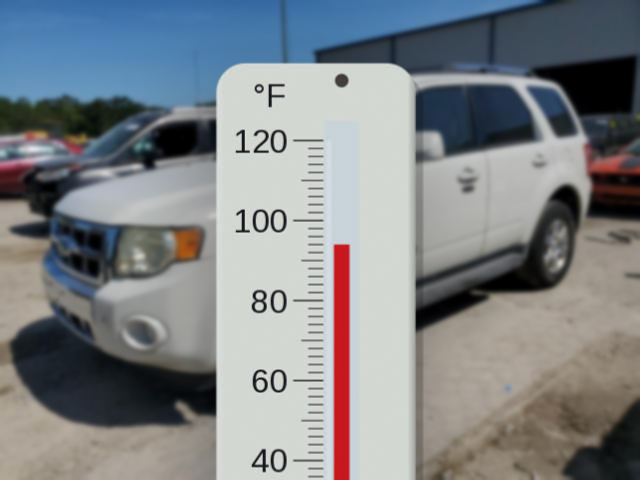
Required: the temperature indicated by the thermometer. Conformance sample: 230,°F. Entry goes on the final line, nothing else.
94,°F
